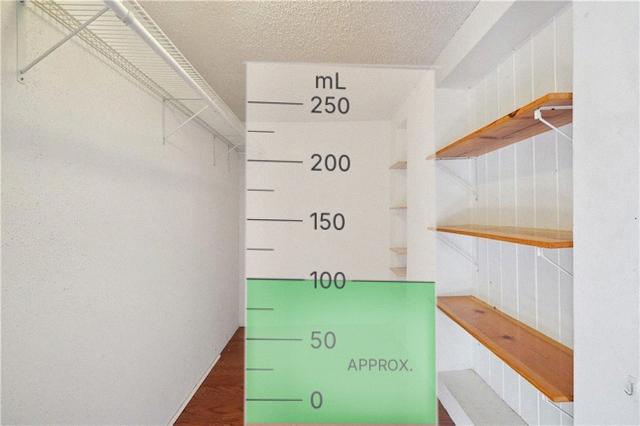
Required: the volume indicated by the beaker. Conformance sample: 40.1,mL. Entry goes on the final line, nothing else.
100,mL
